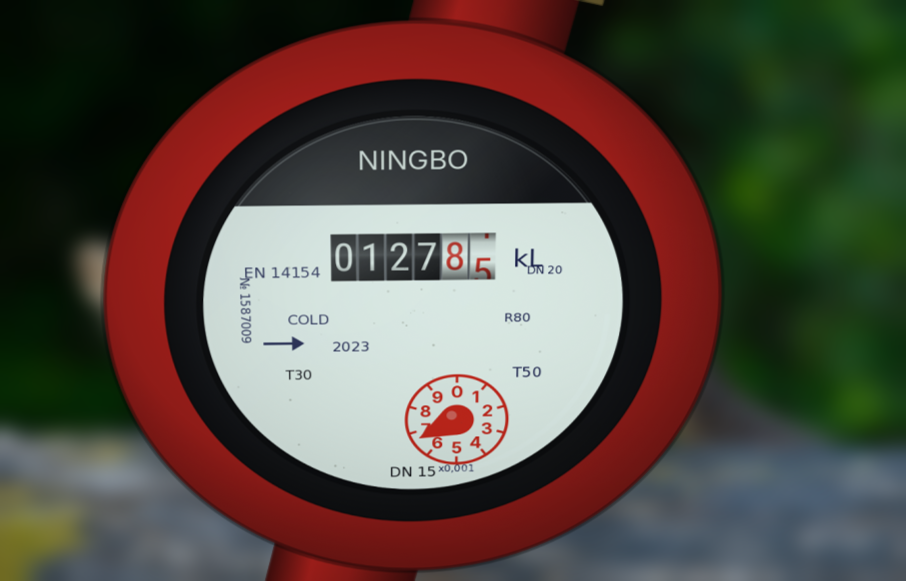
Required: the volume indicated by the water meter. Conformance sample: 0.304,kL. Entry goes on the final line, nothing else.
127.846,kL
